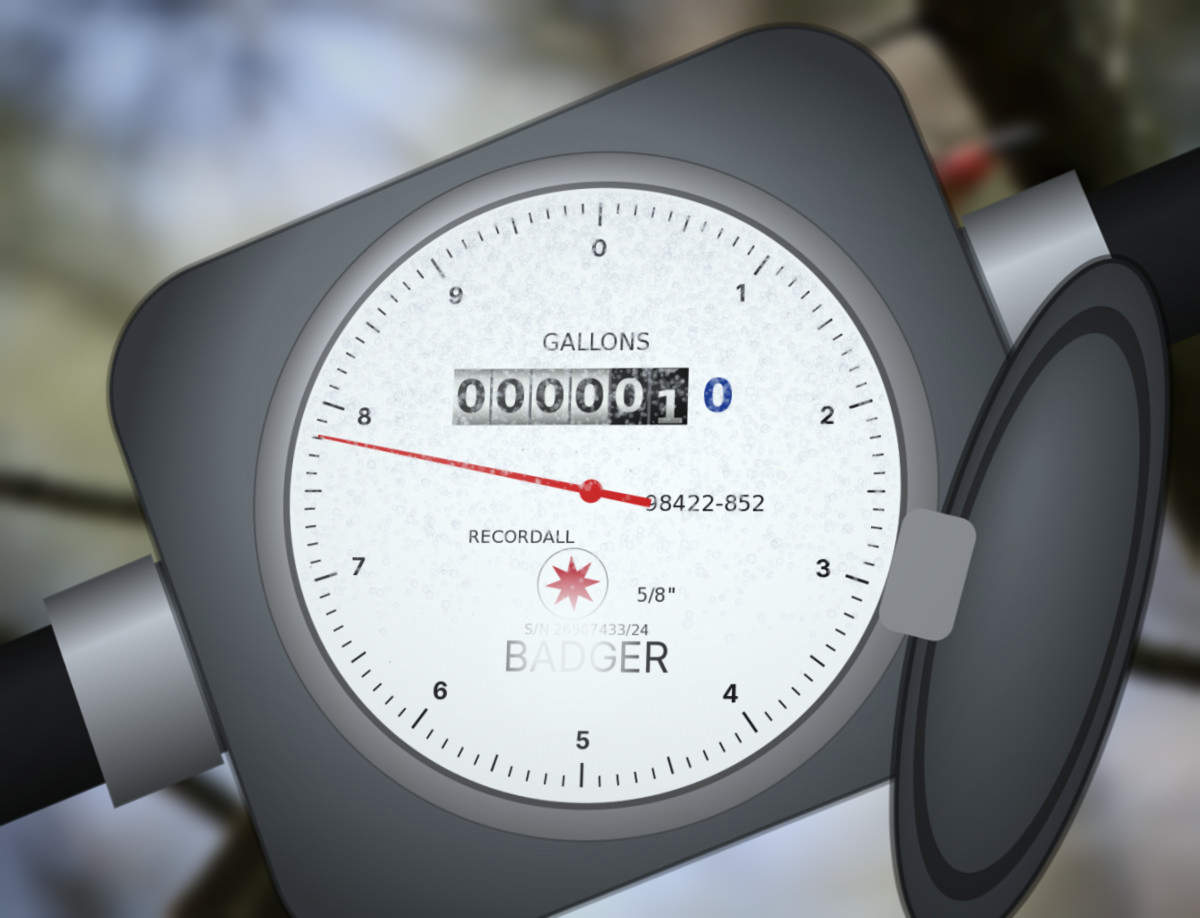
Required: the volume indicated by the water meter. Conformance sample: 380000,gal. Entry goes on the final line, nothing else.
7.8,gal
